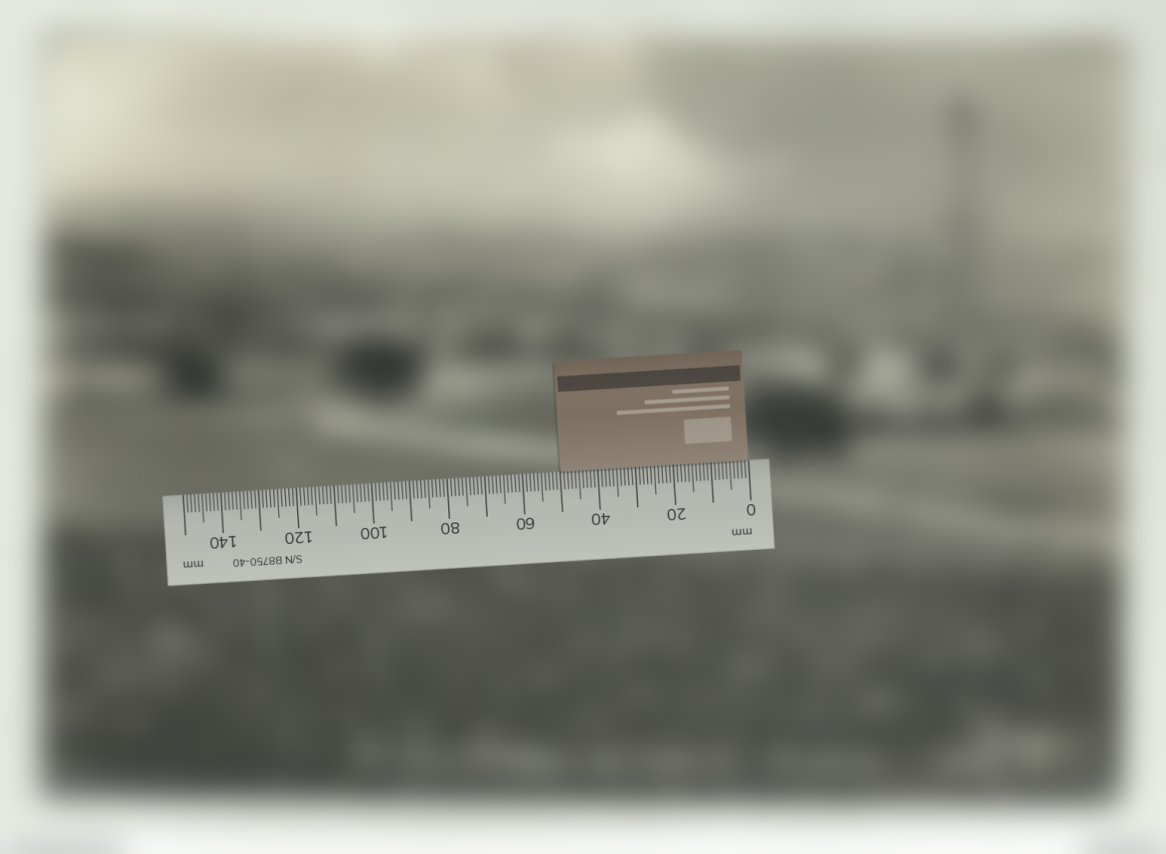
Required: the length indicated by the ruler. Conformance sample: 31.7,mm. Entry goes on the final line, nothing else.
50,mm
